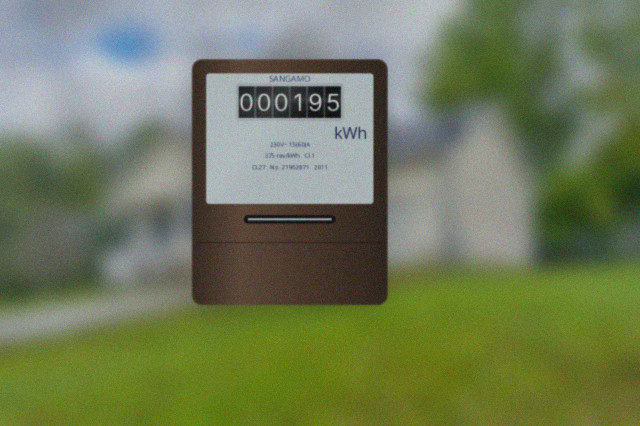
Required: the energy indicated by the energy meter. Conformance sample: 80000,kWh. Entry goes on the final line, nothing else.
195,kWh
